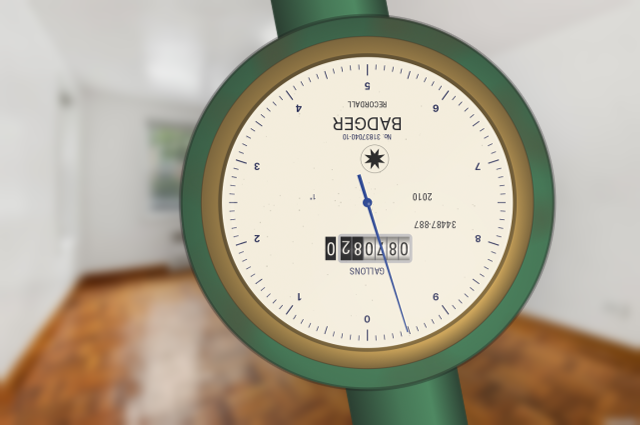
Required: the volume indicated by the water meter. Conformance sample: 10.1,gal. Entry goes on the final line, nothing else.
870819.5,gal
